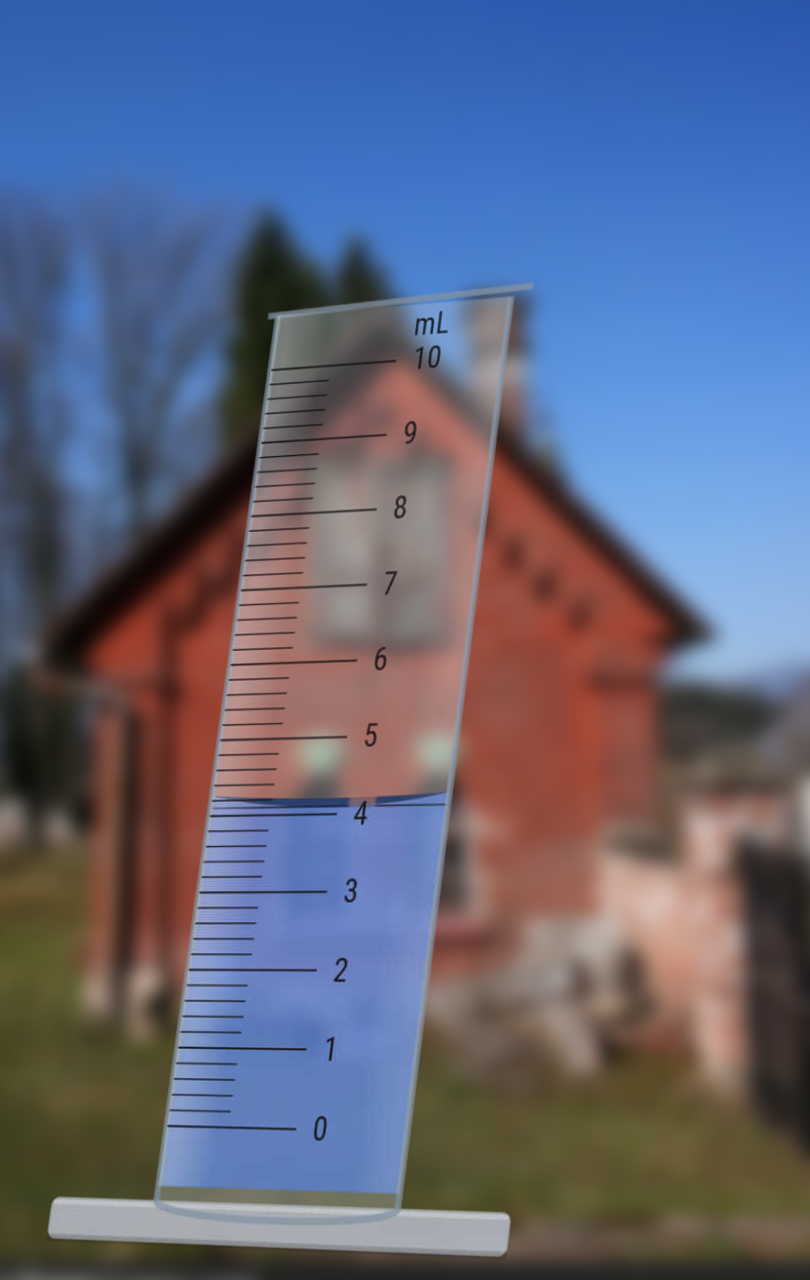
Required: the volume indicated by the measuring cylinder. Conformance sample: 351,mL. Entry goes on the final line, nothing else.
4.1,mL
